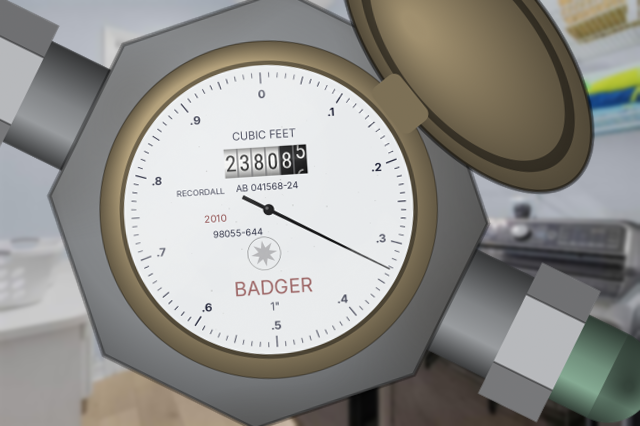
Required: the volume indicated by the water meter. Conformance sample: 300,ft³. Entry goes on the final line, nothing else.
238085.33,ft³
